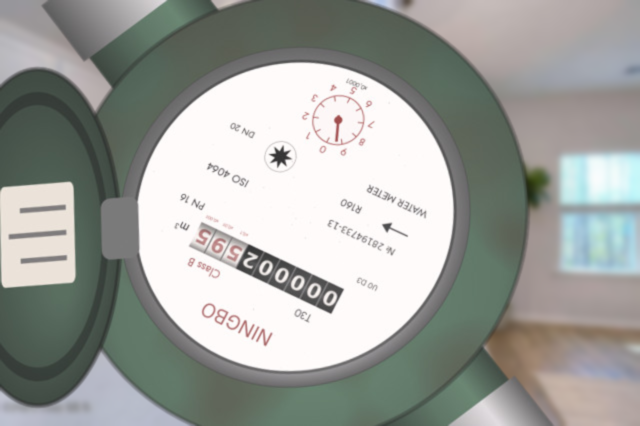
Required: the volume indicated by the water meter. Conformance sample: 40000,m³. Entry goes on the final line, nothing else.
2.5949,m³
